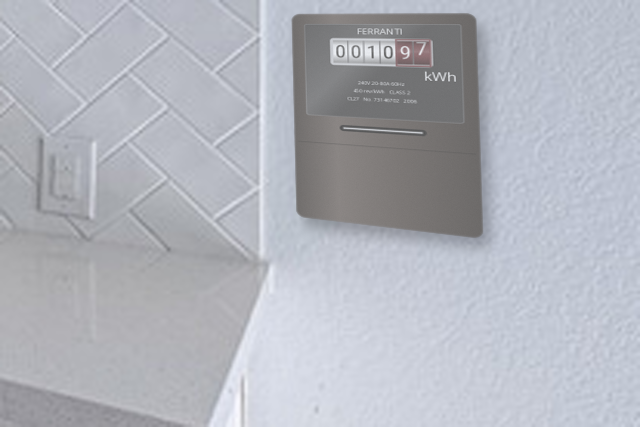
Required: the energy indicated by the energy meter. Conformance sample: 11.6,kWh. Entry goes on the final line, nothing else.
10.97,kWh
